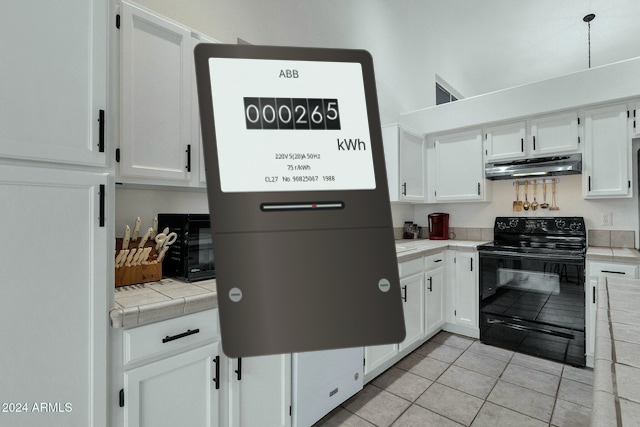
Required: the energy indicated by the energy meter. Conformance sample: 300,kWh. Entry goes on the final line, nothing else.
265,kWh
